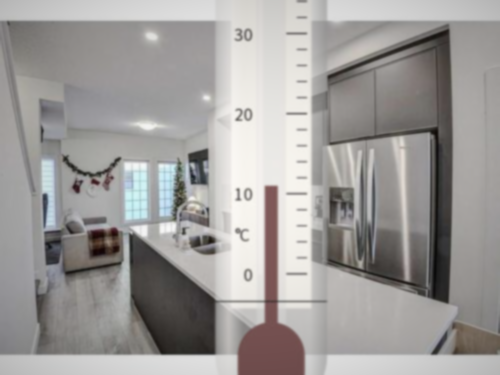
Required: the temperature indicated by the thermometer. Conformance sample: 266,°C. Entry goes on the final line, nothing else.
11,°C
